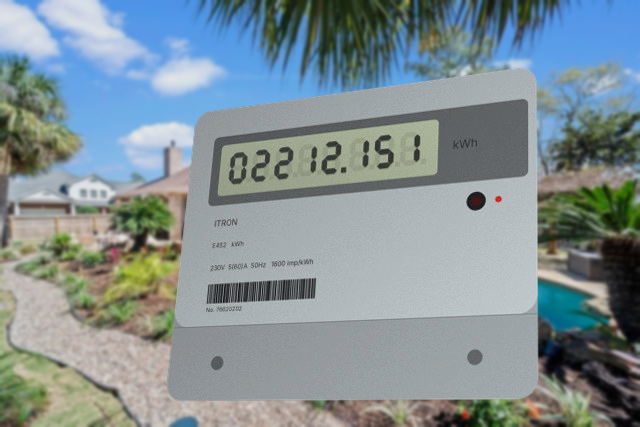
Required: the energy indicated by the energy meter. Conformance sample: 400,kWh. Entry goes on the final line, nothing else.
2212.151,kWh
